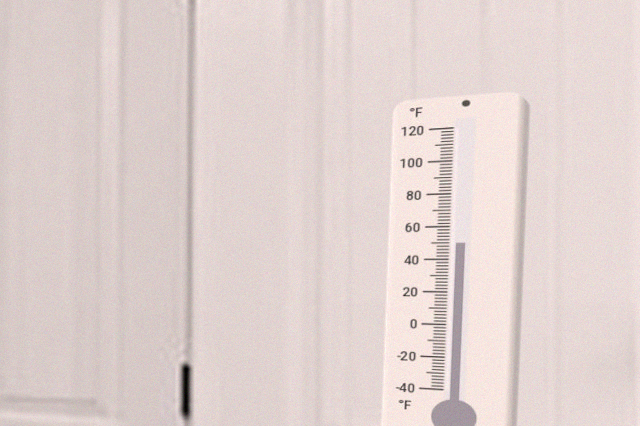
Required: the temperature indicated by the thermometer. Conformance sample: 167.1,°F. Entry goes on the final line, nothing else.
50,°F
